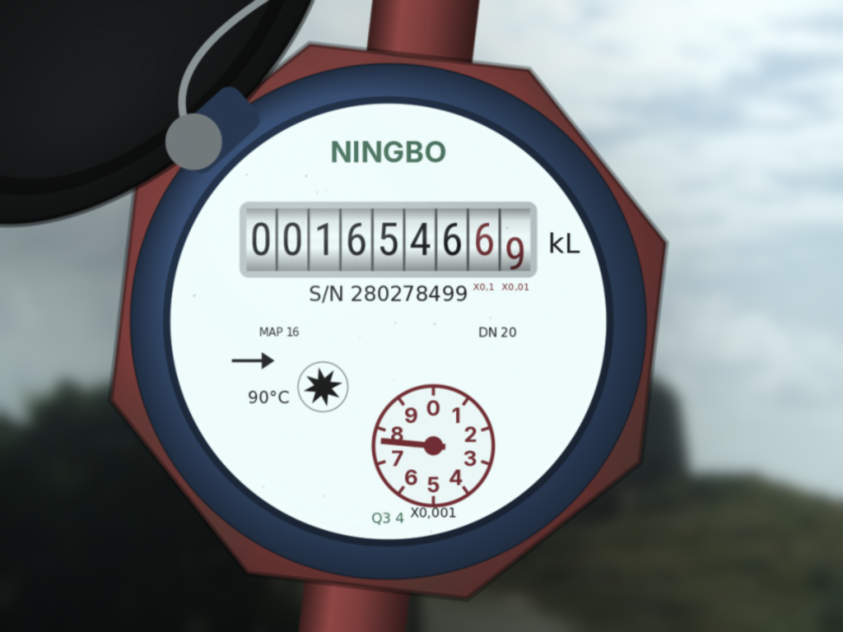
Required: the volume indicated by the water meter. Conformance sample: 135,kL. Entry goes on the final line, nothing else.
16546.687,kL
